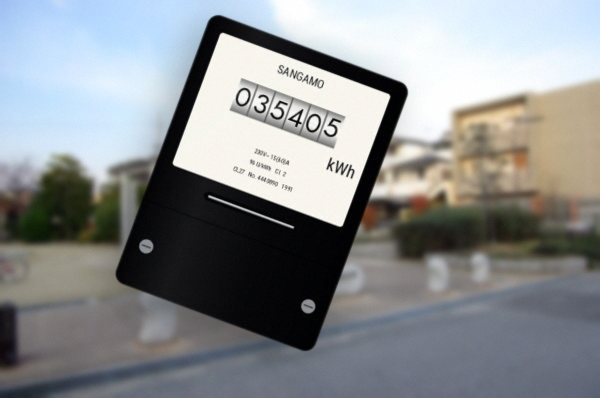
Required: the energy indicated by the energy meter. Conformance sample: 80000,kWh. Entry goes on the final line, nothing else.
35405,kWh
